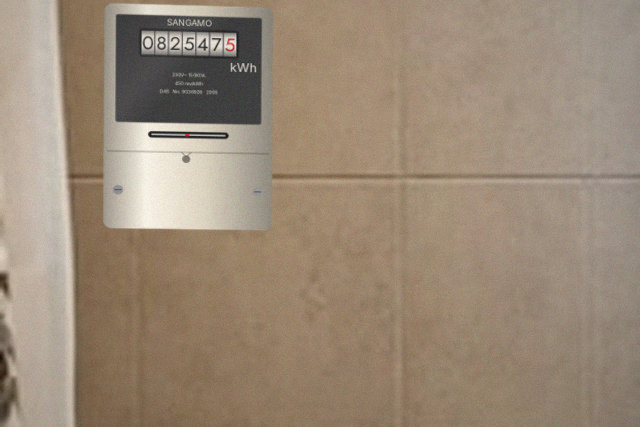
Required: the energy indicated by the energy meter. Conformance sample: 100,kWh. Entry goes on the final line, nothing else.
82547.5,kWh
